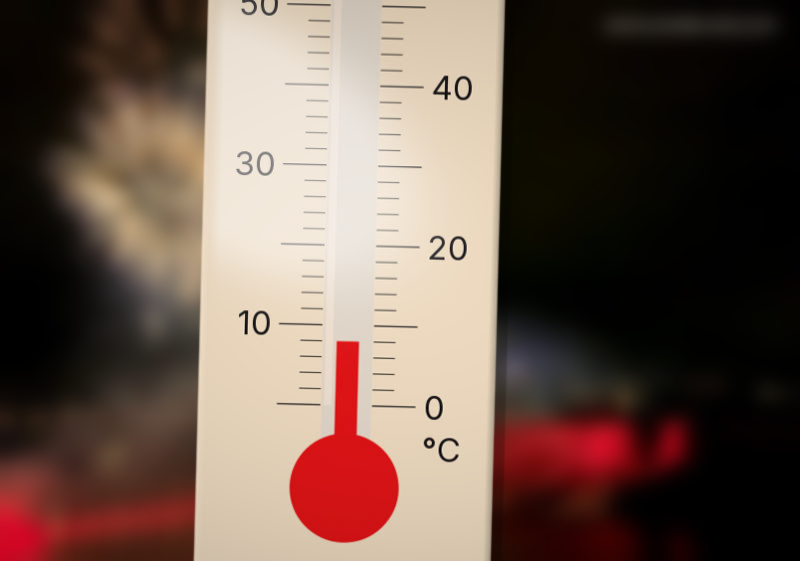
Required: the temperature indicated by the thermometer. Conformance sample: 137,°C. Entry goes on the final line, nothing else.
8,°C
